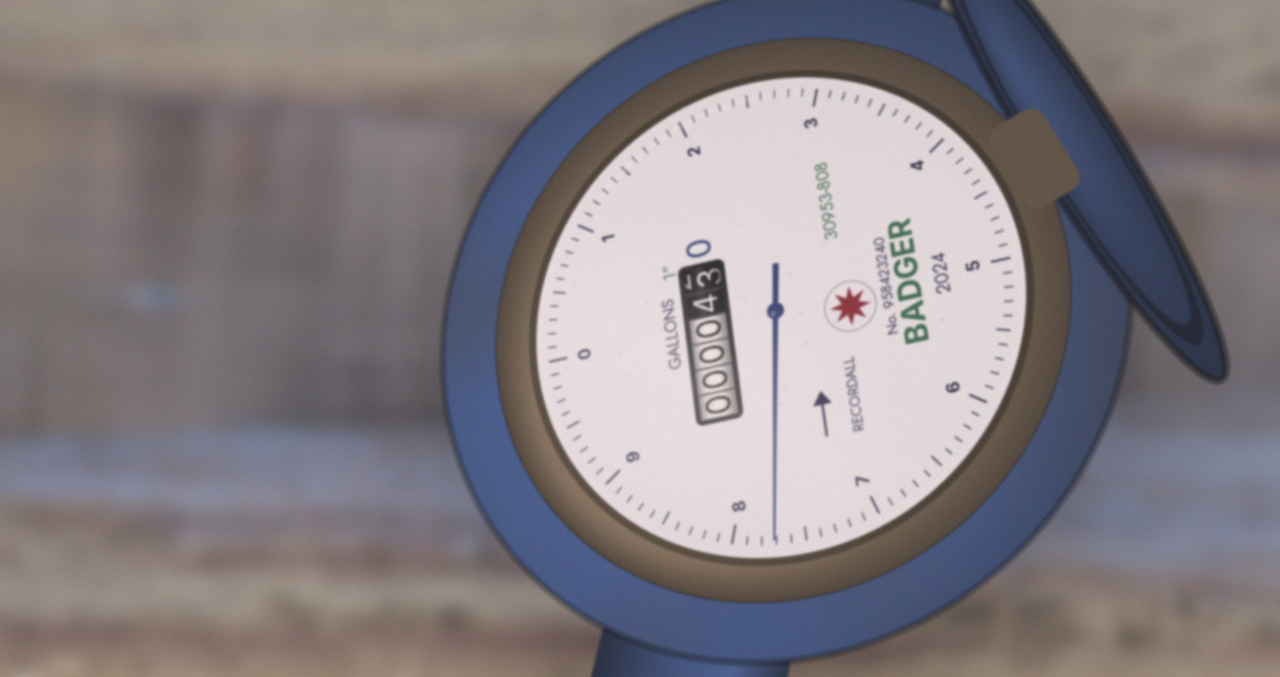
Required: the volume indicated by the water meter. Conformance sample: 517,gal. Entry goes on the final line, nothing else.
427.7,gal
